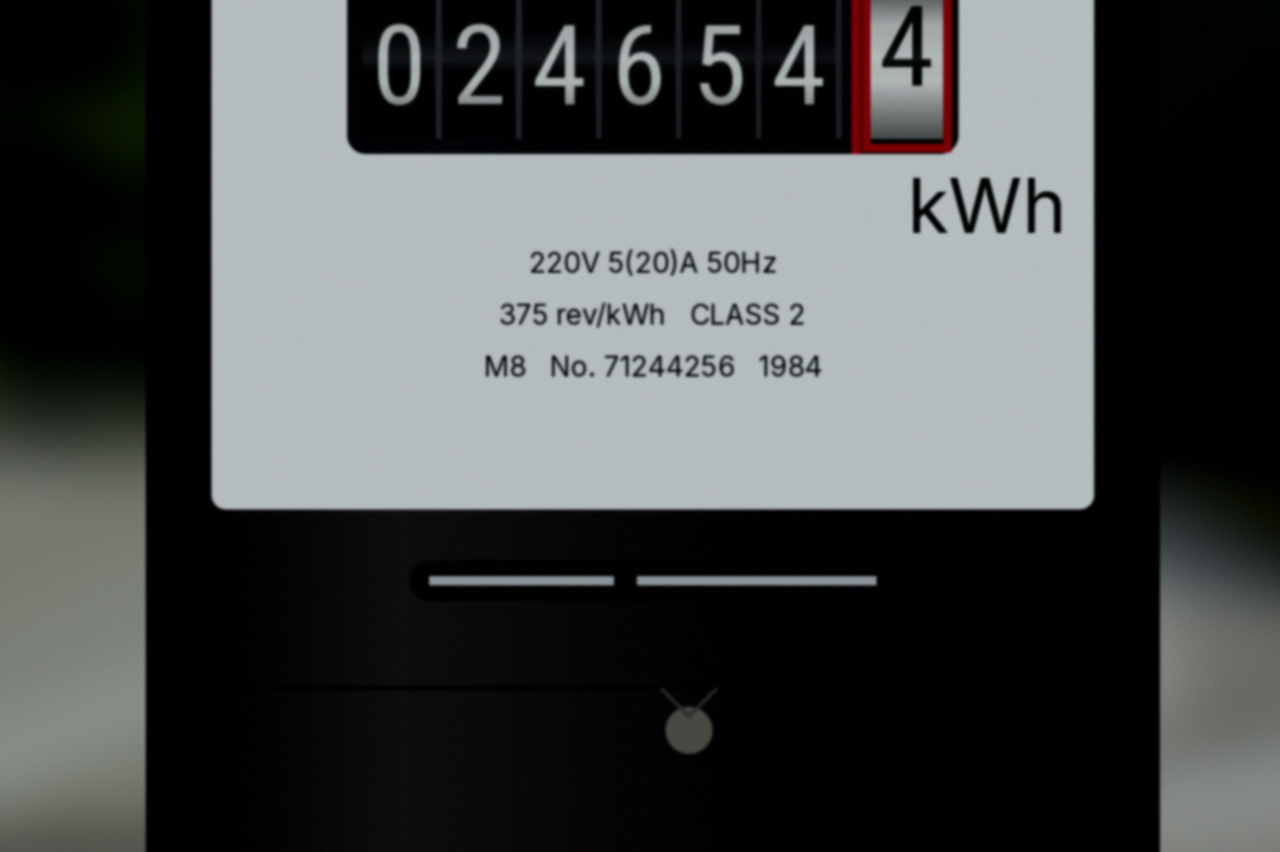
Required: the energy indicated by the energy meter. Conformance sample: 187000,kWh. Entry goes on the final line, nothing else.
24654.4,kWh
